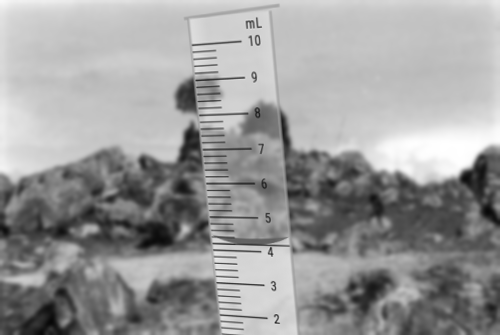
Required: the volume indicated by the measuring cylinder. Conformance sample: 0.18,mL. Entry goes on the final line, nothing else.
4.2,mL
